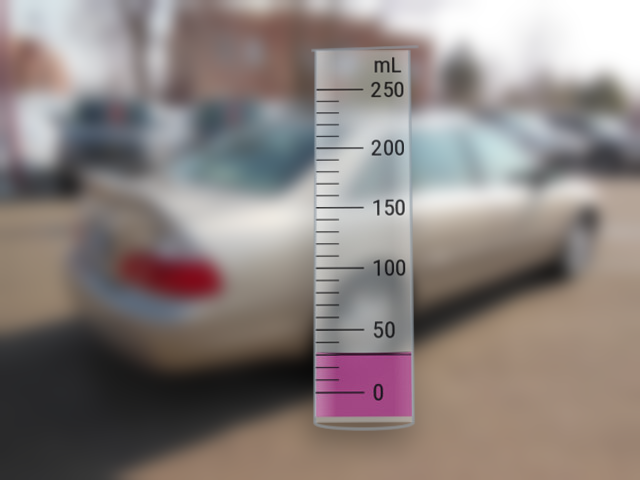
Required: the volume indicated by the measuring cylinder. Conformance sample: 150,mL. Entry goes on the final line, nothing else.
30,mL
